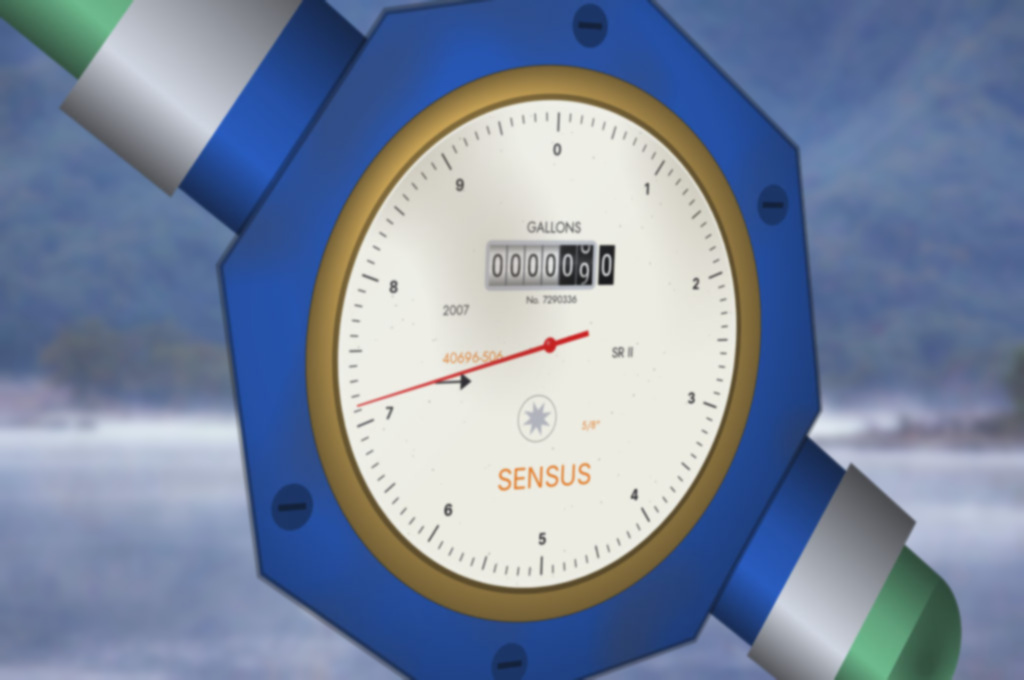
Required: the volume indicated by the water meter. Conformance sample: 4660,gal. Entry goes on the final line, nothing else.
87.1,gal
